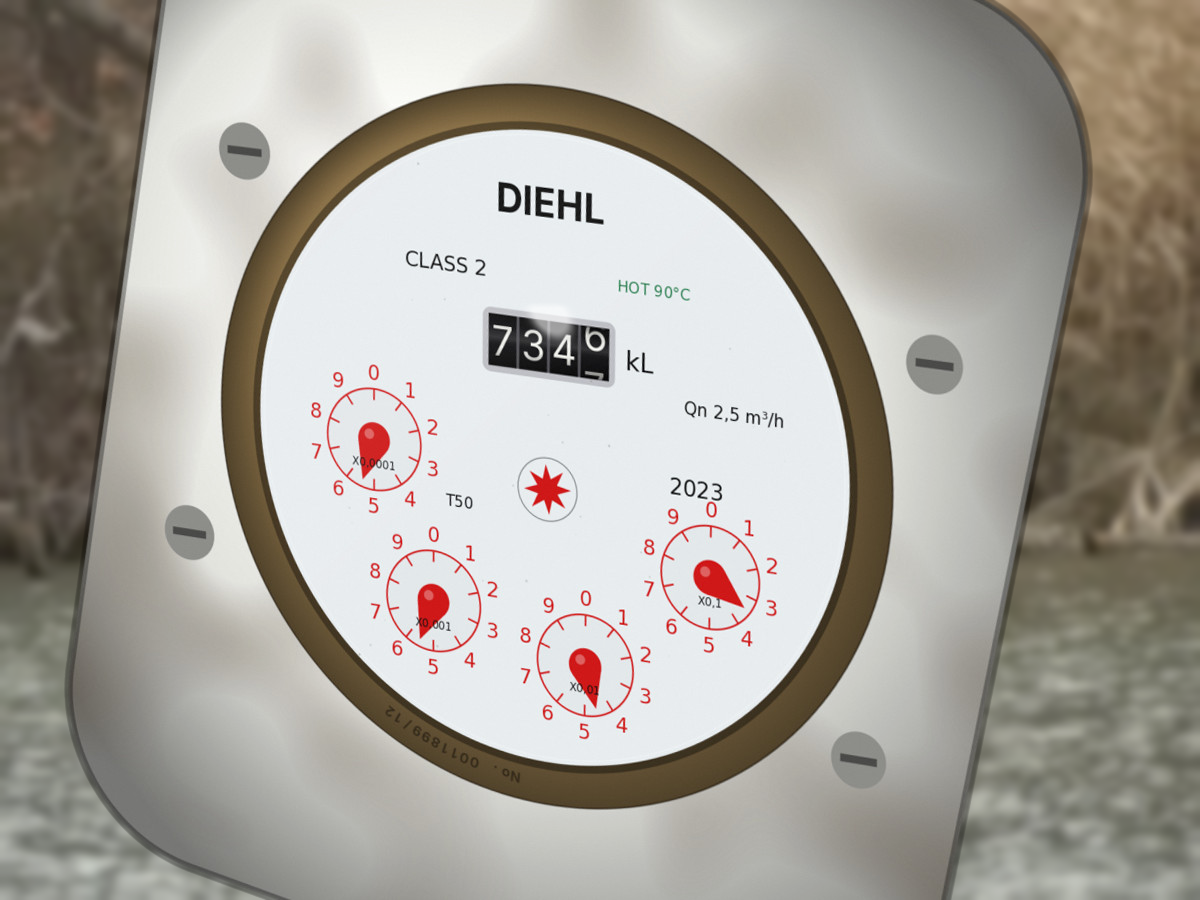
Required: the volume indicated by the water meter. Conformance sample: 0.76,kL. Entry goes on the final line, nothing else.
7346.3455,kL
